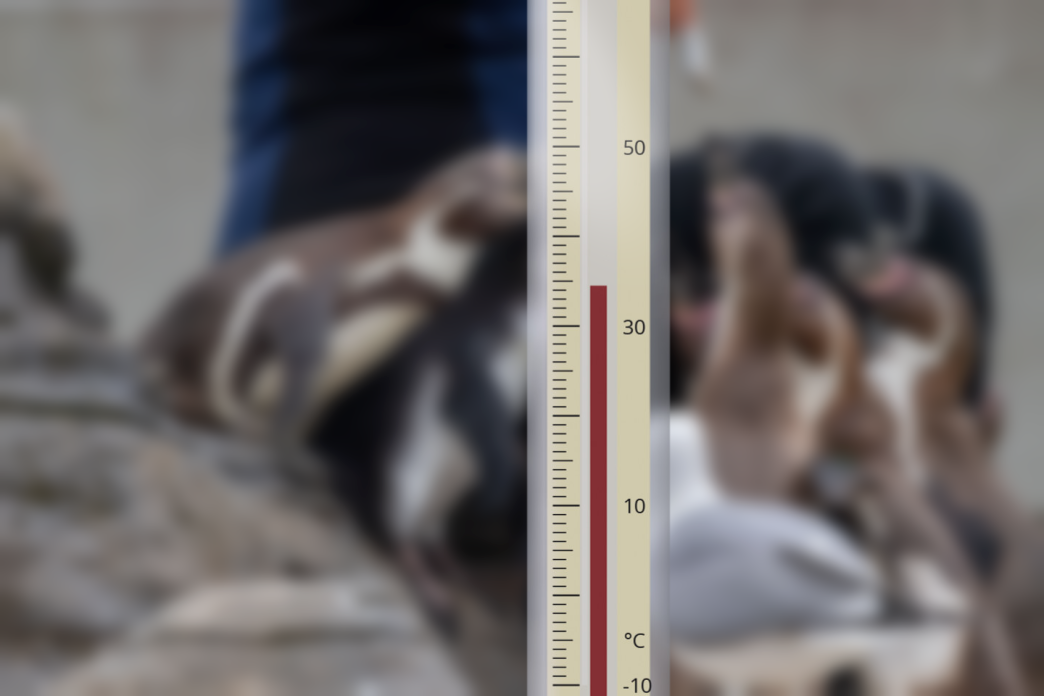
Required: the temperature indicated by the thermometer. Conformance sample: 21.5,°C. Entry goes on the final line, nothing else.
34.5,°C
